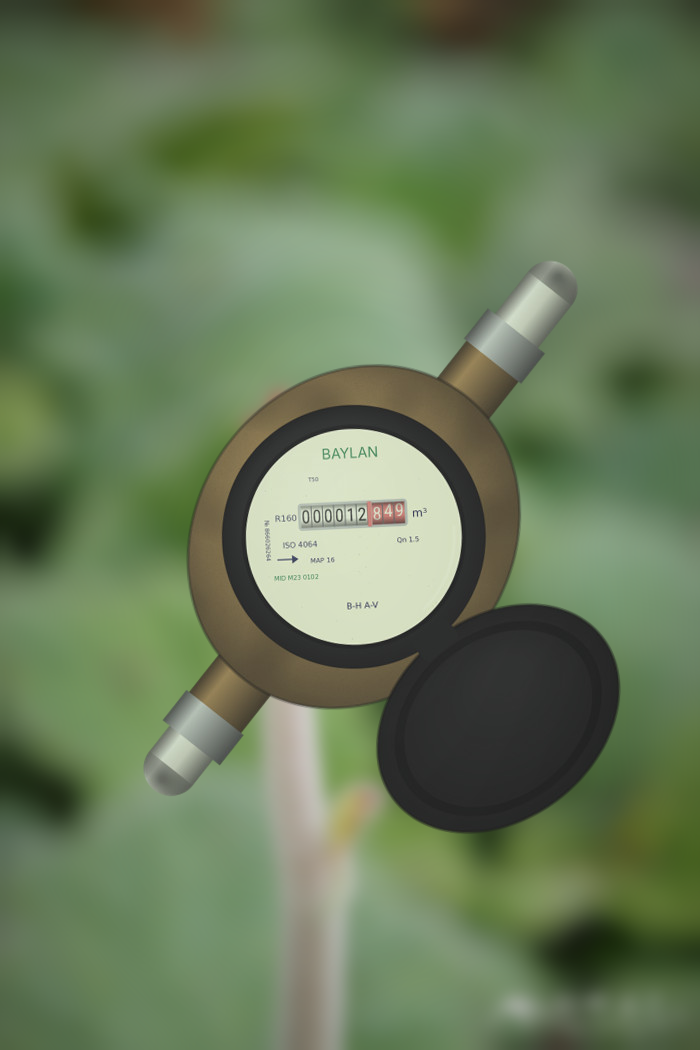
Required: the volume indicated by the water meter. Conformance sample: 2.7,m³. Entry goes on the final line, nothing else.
12.849,m³
